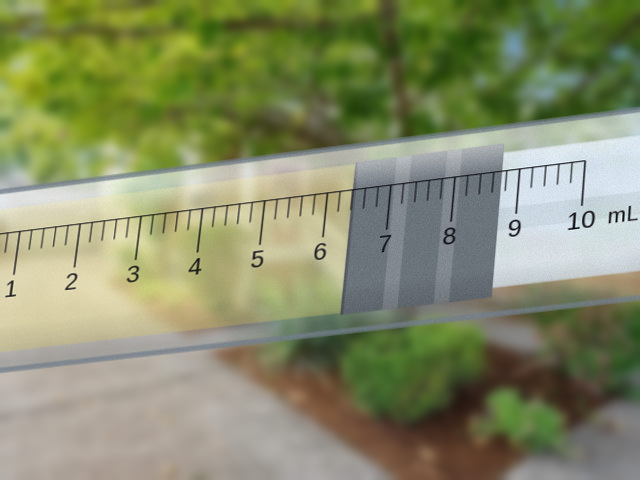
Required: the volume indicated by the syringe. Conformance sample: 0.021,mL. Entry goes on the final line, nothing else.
6.4,mL
